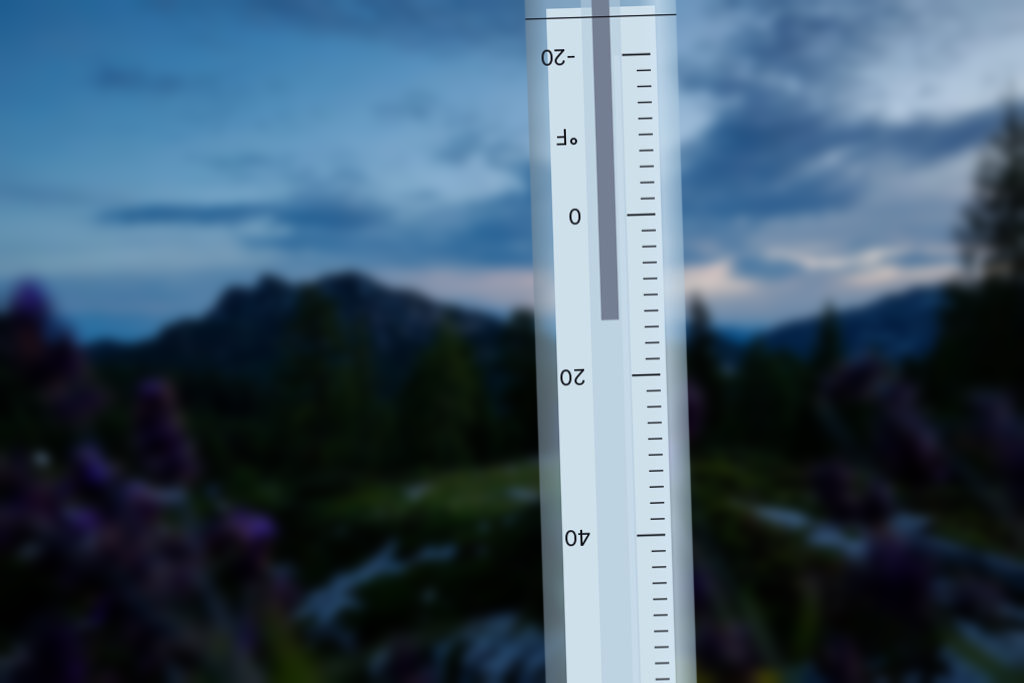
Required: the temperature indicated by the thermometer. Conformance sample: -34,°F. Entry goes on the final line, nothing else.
13,°F
